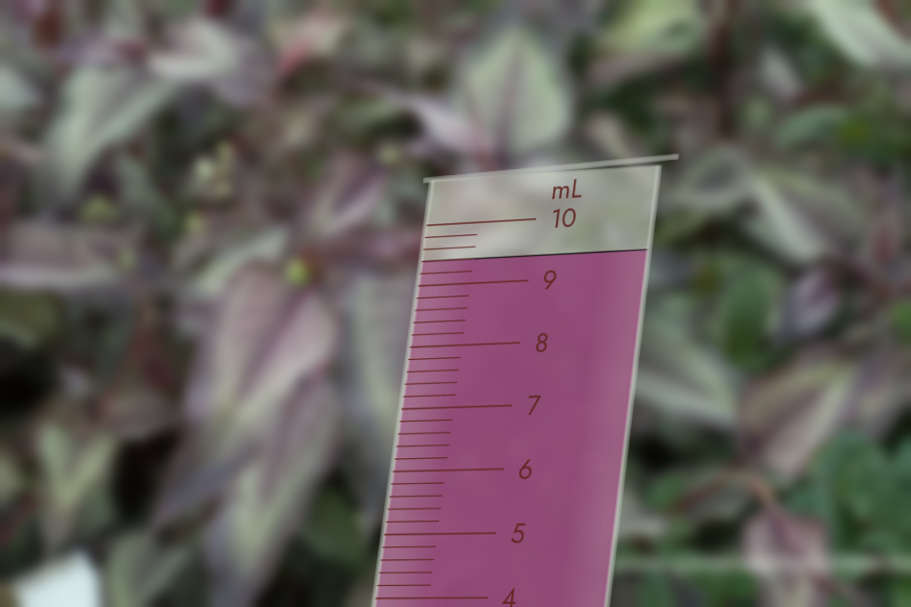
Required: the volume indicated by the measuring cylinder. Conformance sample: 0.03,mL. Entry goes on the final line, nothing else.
9.4,mL
